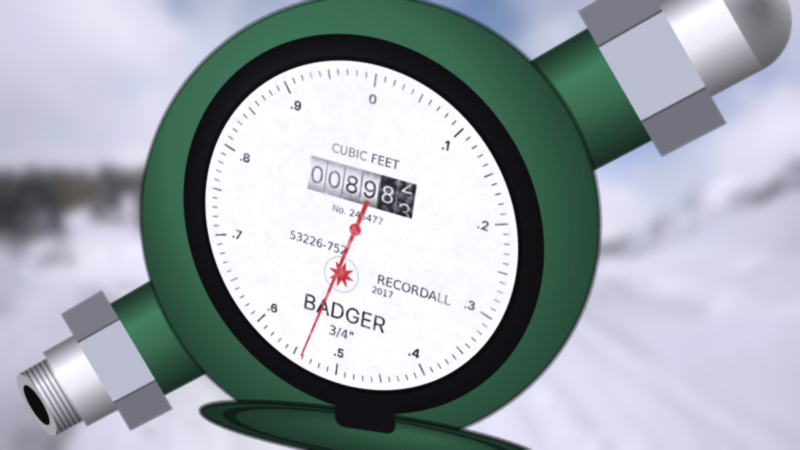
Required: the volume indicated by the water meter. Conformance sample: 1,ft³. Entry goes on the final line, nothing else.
8982.54,ft³
